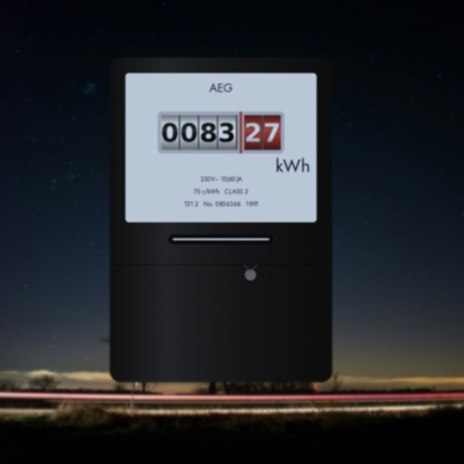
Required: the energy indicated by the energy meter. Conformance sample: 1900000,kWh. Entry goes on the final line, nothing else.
83.27,kWh
